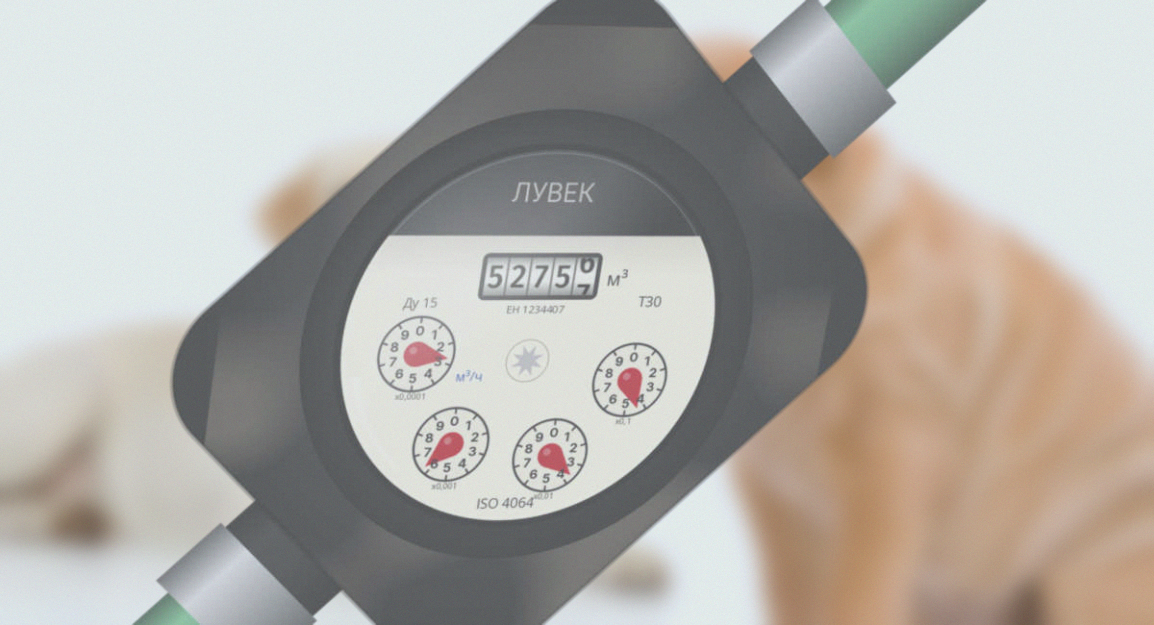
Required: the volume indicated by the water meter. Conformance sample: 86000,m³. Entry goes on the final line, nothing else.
52756.4362,m³
